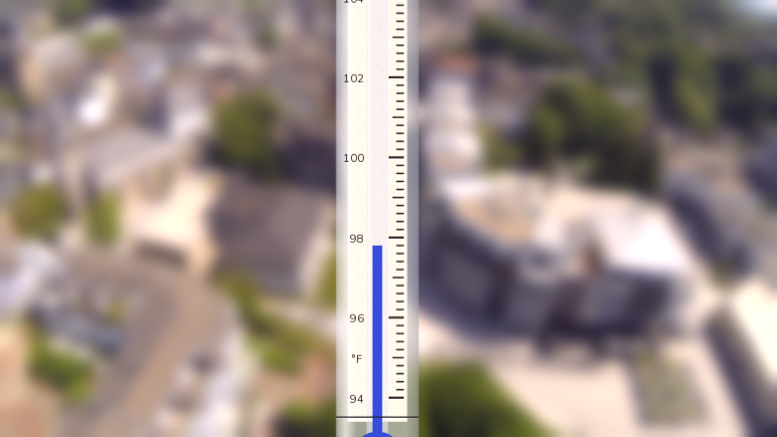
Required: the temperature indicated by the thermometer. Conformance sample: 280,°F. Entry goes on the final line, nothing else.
97.8,°F
